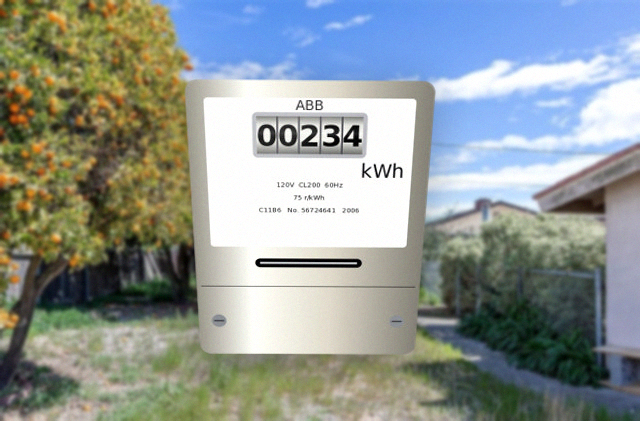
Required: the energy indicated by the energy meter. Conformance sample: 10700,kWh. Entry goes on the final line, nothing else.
234,kWh
